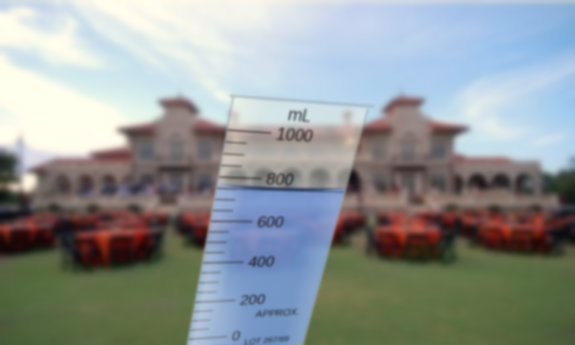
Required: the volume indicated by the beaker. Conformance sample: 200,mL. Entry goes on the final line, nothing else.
750,mL
